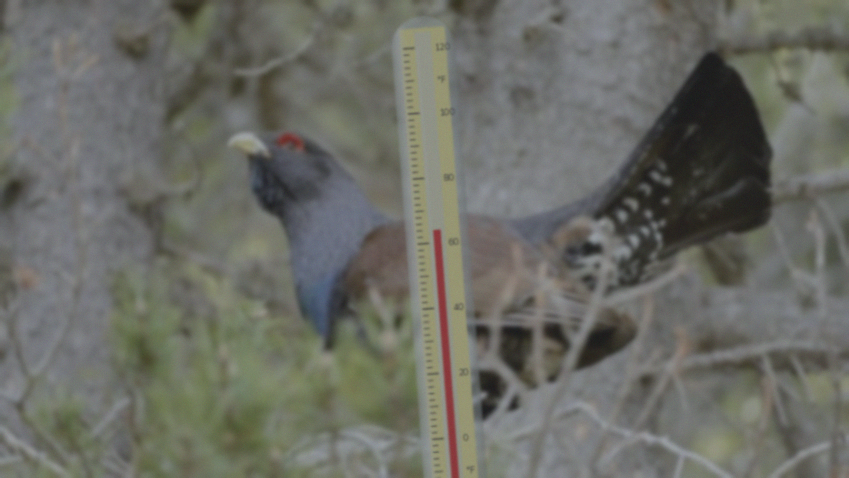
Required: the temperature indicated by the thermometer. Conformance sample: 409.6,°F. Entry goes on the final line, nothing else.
64,°F
